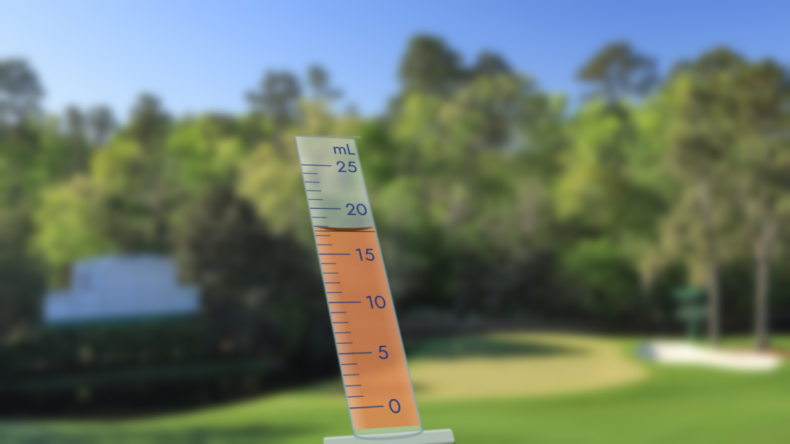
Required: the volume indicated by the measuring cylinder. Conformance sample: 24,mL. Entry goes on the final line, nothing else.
17.5,mL
